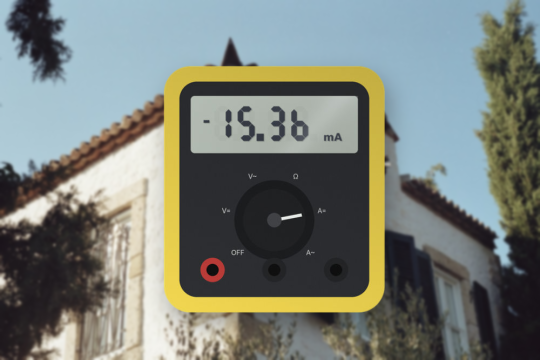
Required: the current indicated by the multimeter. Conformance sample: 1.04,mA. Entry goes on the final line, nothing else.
-15.36,mA
